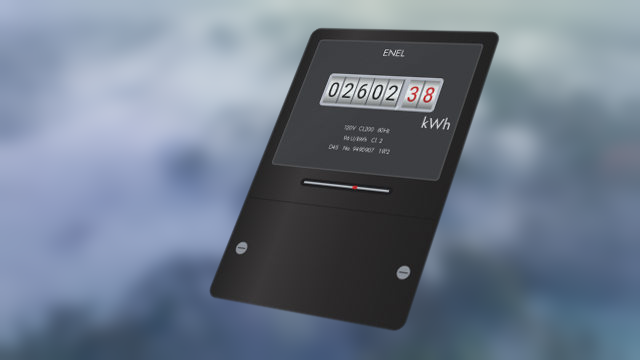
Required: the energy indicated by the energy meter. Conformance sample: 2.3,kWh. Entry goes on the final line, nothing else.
2602.38,kWh
